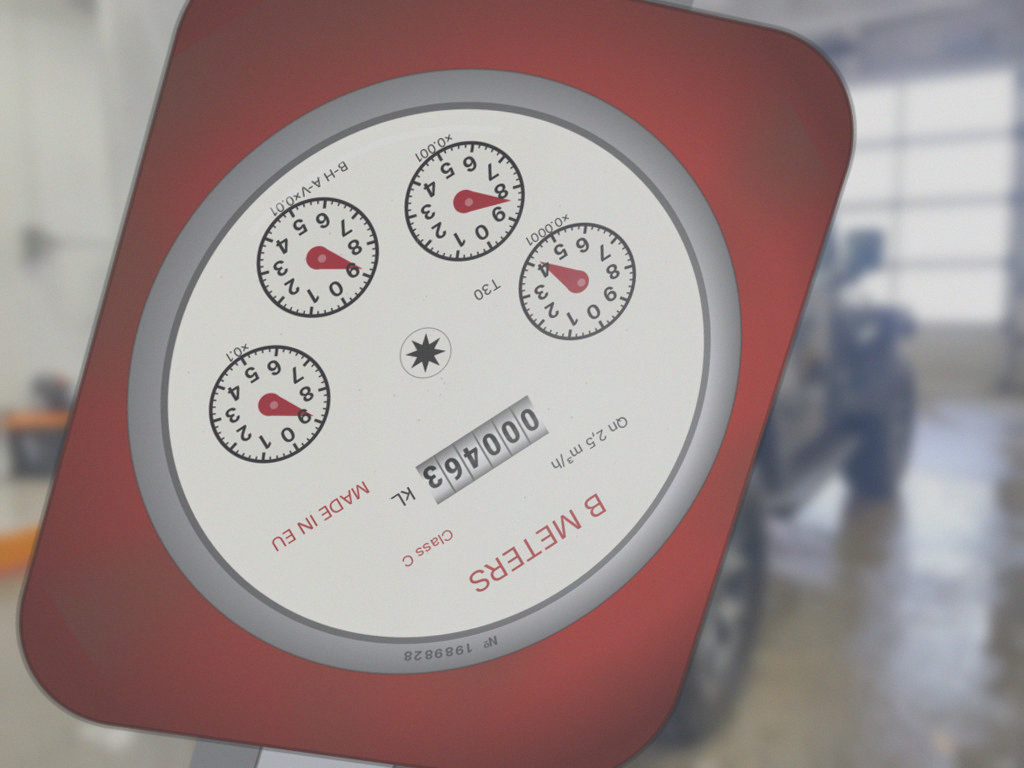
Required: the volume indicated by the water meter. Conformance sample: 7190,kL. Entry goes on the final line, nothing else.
462.8884,kL
